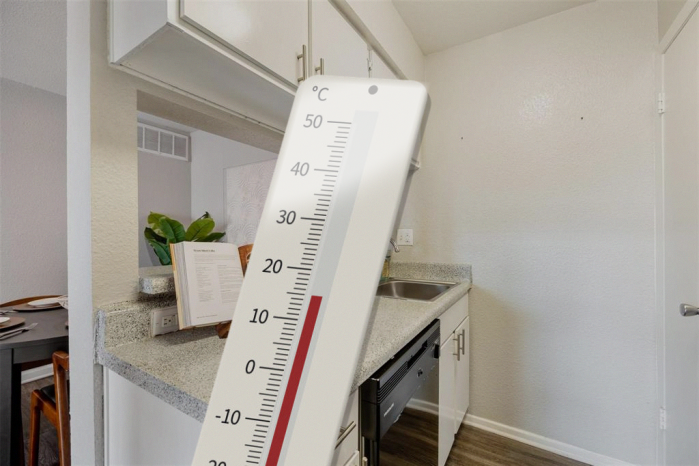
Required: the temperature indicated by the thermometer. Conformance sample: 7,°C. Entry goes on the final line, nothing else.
15,°C
